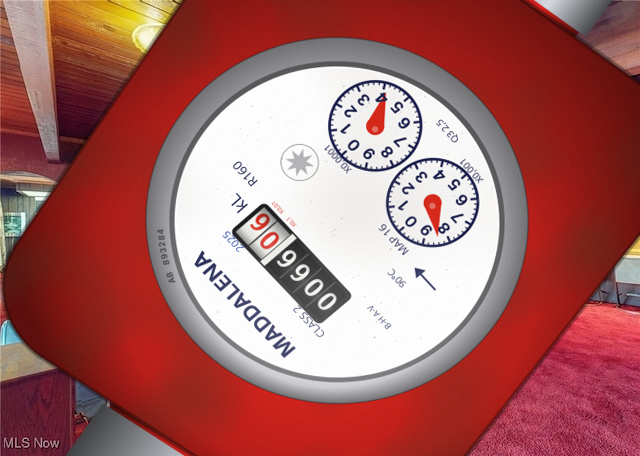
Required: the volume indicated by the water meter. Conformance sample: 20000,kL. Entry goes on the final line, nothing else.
66.0584,kL
